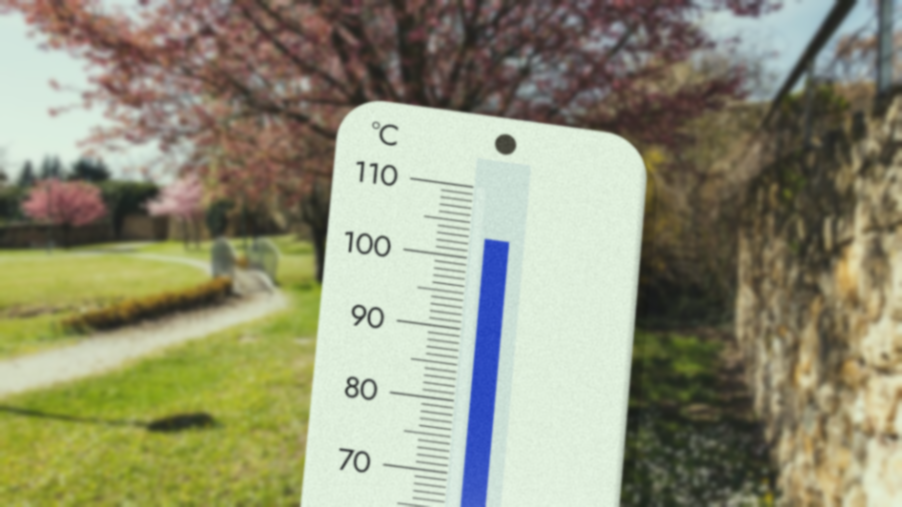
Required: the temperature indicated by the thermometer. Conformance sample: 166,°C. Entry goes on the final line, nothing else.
103,°C
